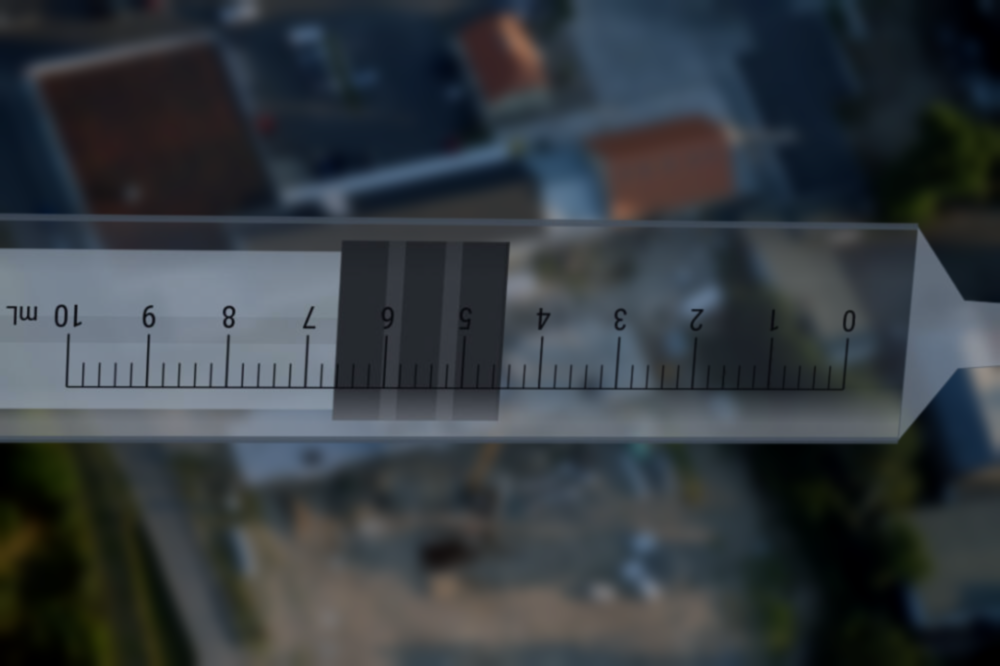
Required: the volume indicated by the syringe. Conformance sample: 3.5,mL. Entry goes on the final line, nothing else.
4.5,mL
